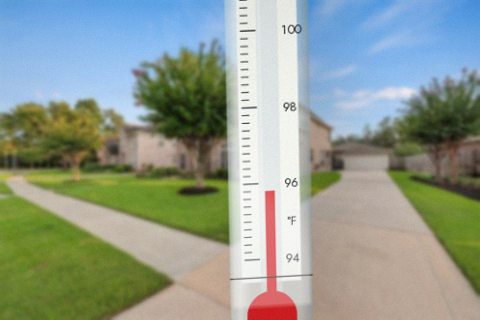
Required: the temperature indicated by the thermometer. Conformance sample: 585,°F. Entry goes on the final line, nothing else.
95.8,°F
